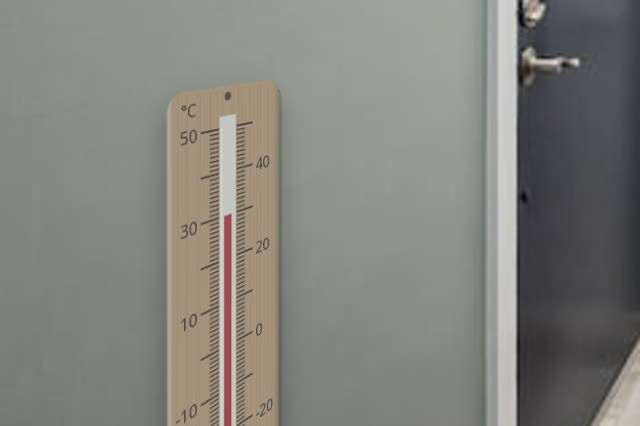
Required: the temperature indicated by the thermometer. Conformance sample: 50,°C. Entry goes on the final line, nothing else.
30,°C
